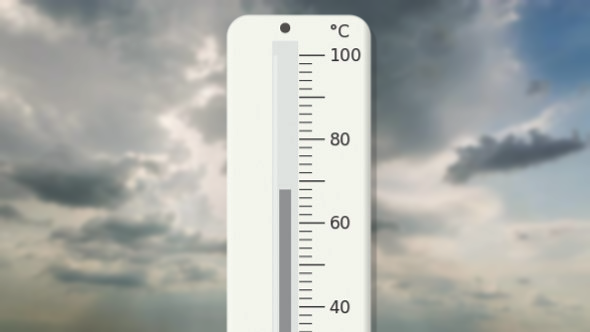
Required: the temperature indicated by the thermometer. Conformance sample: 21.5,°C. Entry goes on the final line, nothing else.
68,°C
